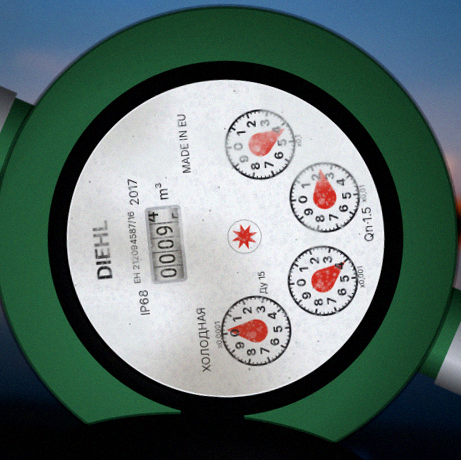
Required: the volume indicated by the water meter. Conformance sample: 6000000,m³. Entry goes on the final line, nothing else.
94.4240,m³
